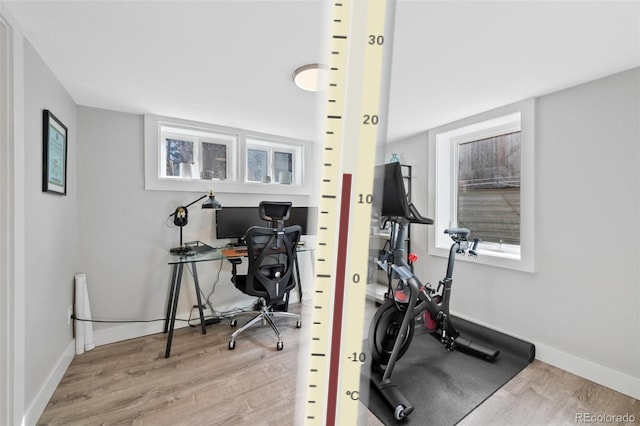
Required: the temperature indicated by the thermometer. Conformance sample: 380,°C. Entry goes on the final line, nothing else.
13,°C
